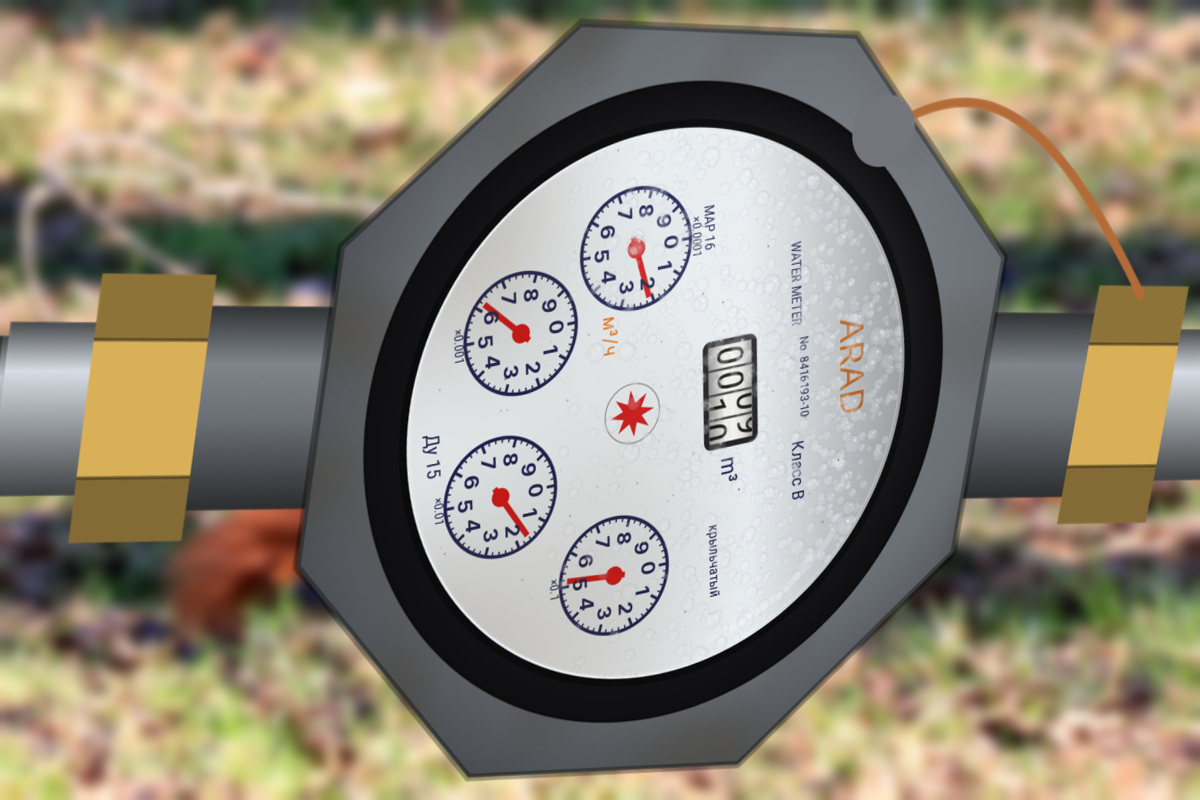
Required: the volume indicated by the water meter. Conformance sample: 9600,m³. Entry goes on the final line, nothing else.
9.5162,m³
